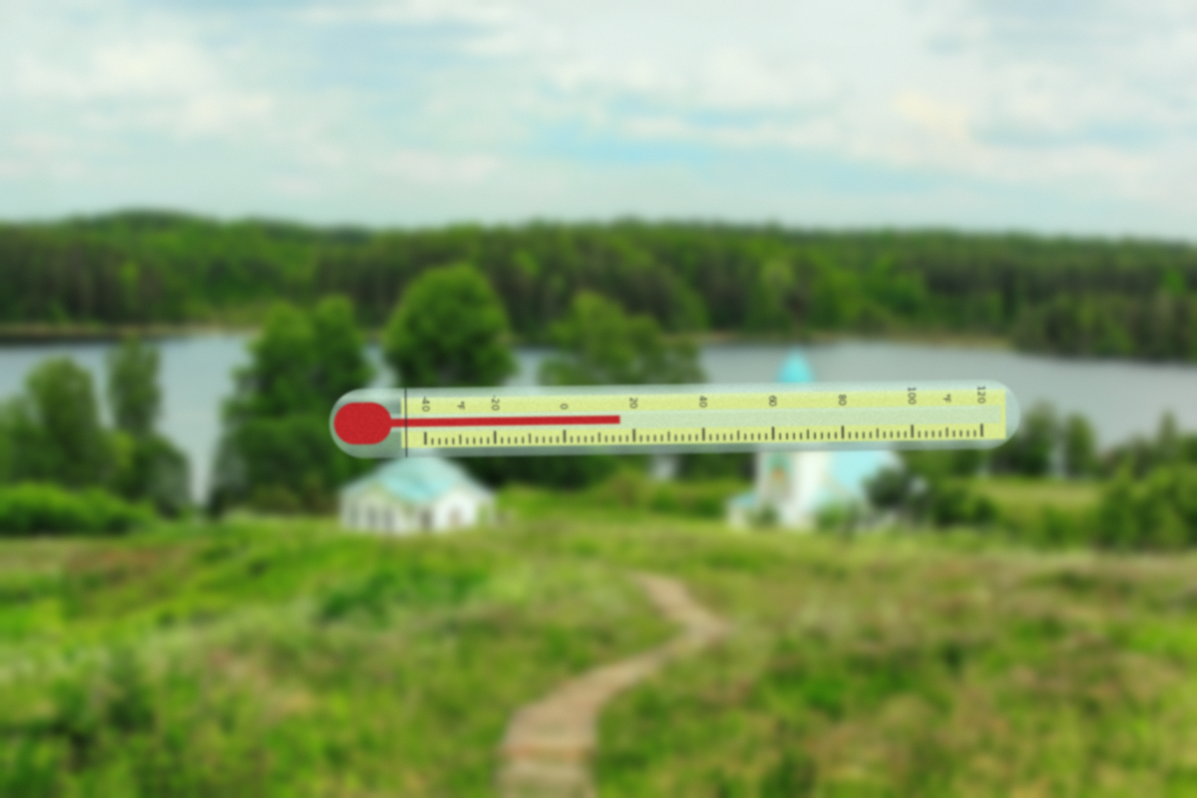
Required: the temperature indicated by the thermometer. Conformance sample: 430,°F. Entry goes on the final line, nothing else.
16,°F
